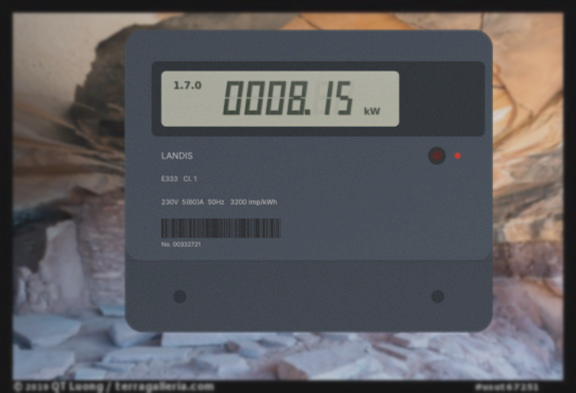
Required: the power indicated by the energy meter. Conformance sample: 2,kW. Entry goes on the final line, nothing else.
8.15,kW
